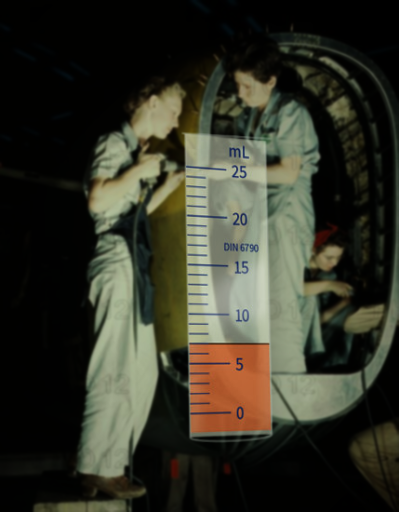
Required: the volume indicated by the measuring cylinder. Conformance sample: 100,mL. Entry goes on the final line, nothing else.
7,mL
